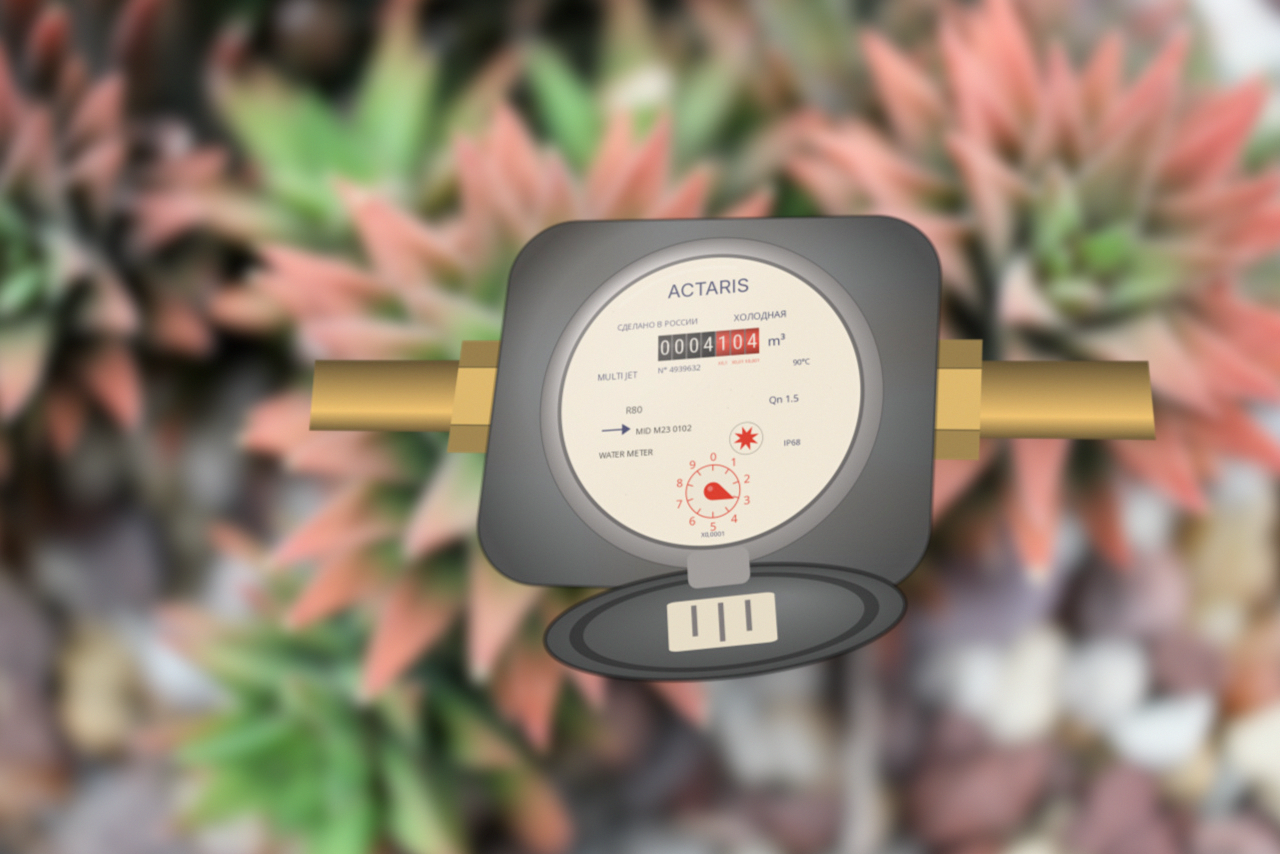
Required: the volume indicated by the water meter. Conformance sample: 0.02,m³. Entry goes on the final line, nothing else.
4.1043,m³
